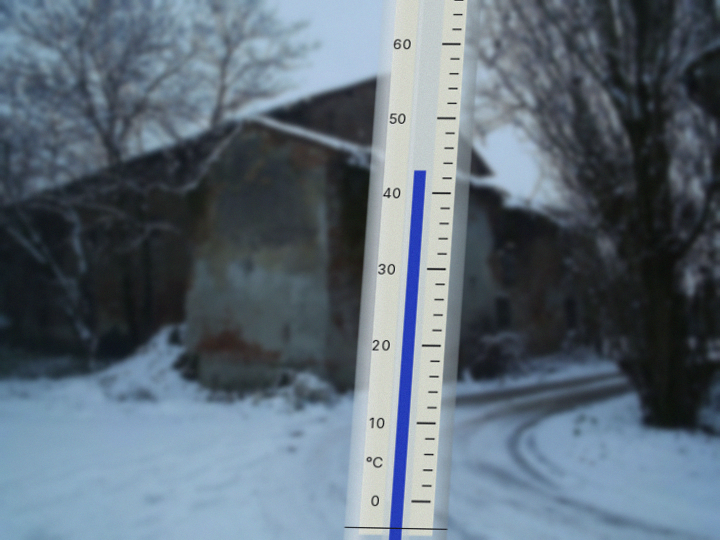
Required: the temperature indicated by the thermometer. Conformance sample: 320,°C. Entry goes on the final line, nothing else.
43,°C
